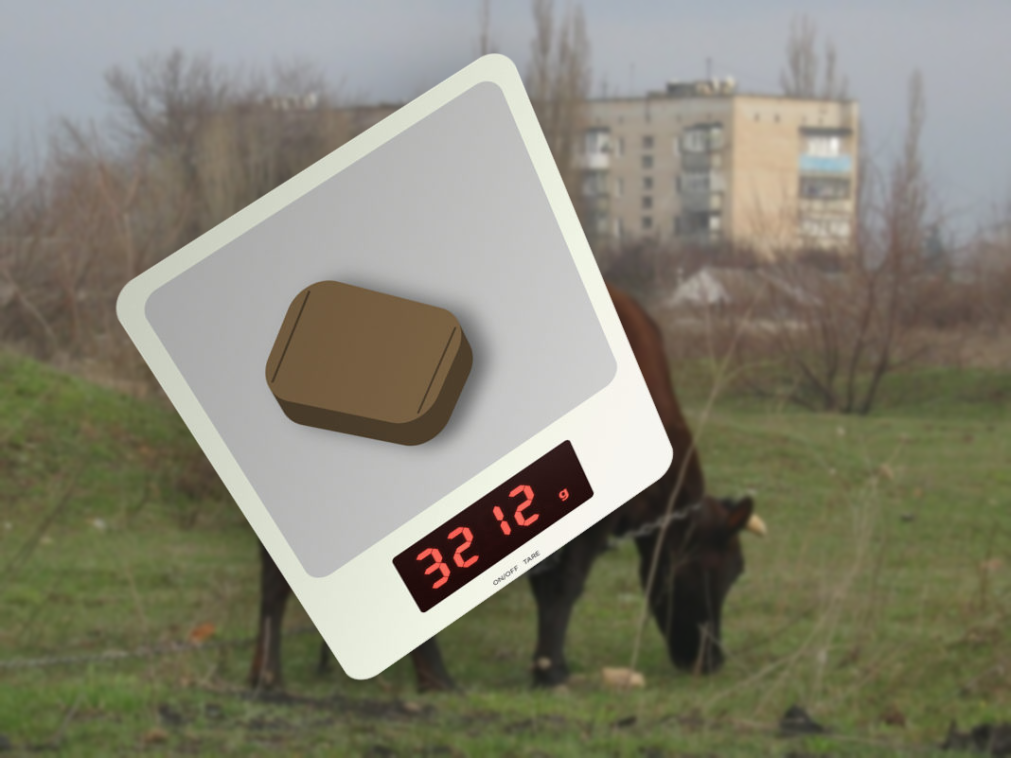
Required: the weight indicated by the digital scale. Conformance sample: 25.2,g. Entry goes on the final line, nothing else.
3212,g
